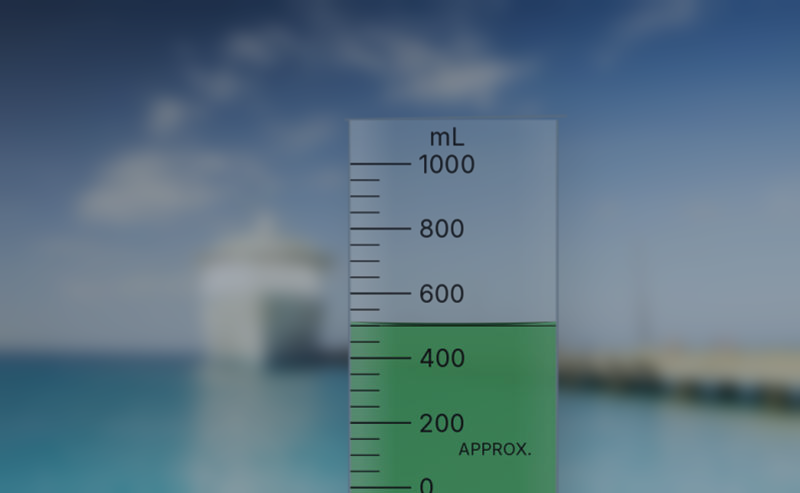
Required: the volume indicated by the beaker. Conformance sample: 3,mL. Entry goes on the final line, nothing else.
500,mL
